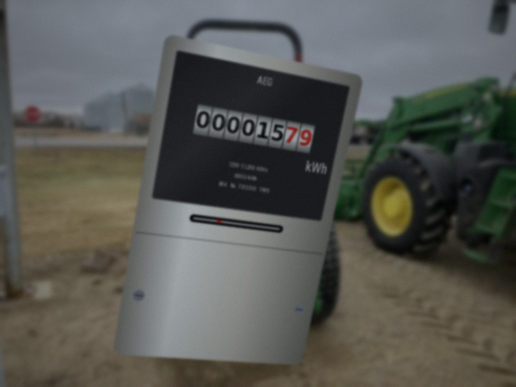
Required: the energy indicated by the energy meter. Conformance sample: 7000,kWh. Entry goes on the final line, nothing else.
15.79,kWh
